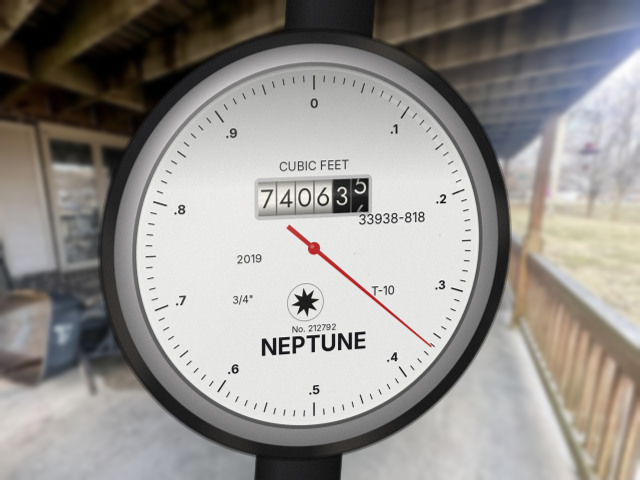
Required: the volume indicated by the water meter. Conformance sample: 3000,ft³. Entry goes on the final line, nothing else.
740635.36,ft³
